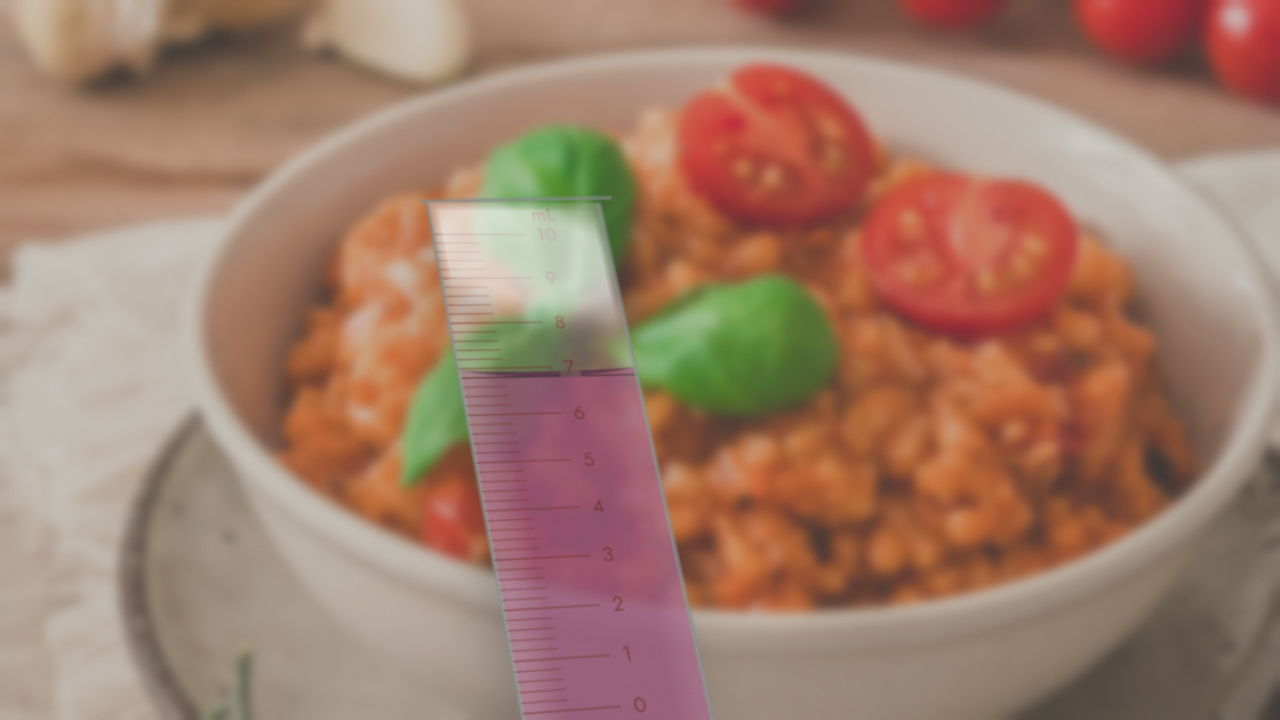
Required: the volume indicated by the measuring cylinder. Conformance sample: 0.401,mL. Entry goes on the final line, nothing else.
6.8,mL
